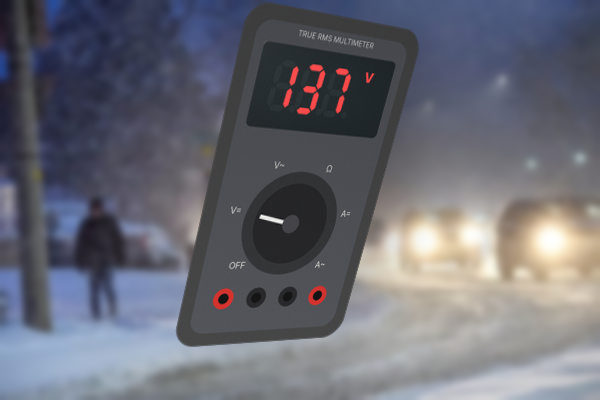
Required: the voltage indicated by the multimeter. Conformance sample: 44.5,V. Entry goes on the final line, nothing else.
137,V
